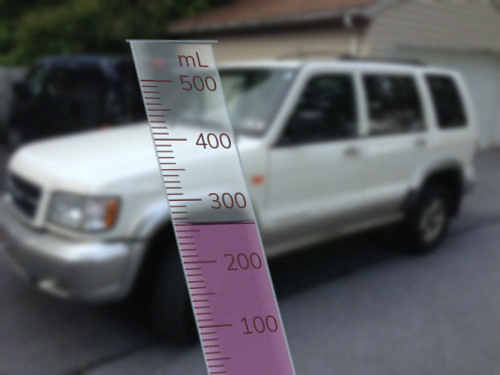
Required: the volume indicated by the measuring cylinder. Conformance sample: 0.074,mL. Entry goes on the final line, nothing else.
260,mL
